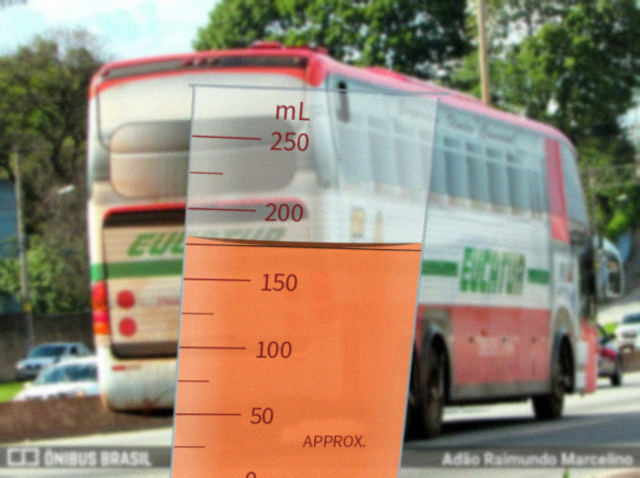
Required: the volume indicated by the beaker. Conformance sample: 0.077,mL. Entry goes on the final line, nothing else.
175,mL
